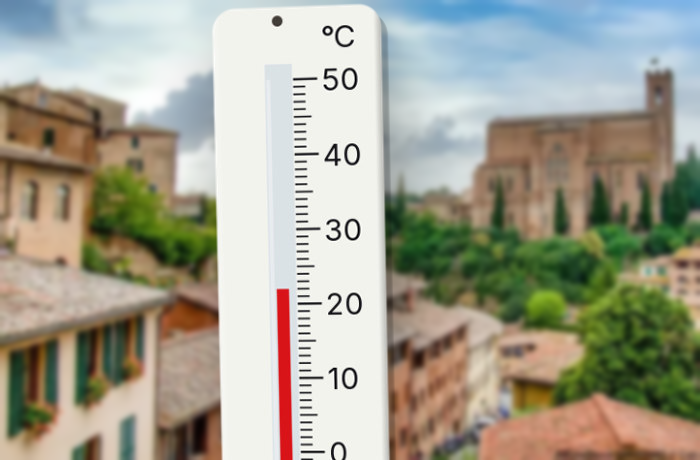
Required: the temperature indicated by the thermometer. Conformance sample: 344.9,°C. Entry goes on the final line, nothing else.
22,°C
